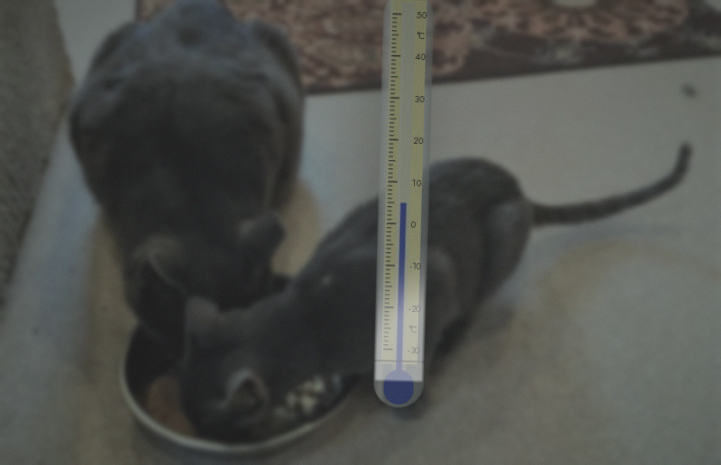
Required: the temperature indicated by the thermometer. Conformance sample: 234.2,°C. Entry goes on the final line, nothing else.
5,°C
